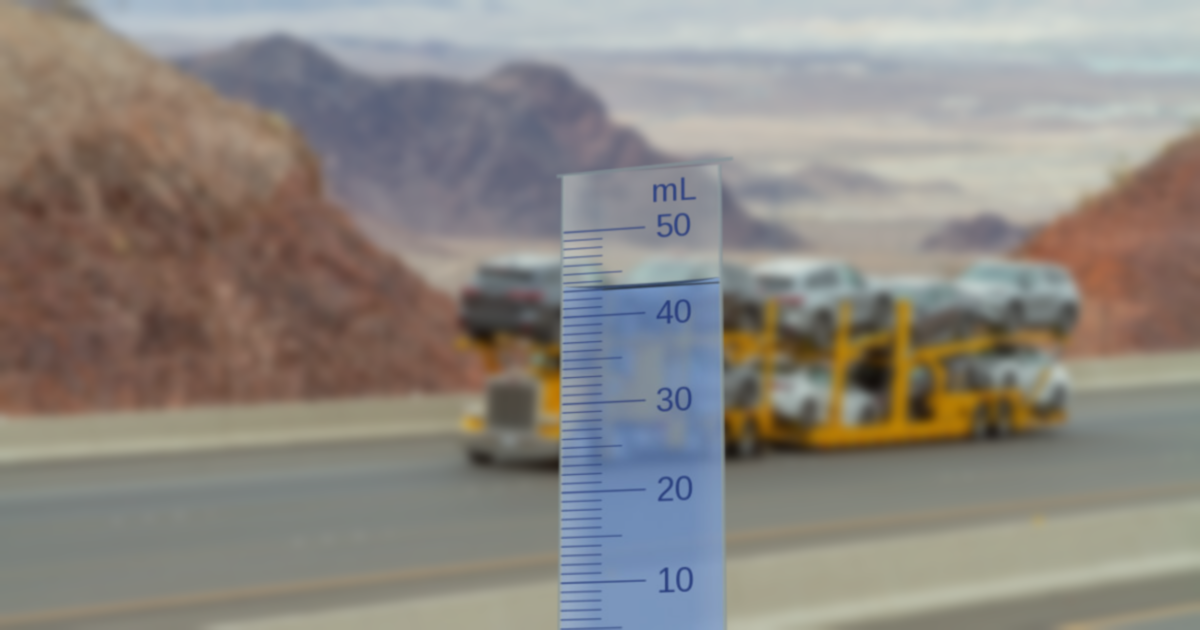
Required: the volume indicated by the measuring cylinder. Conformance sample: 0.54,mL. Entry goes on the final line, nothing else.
43,mL
